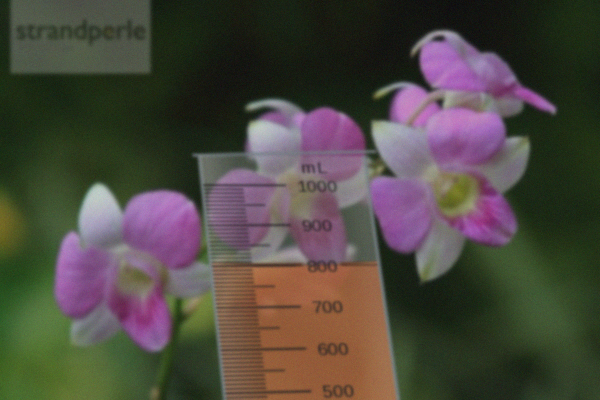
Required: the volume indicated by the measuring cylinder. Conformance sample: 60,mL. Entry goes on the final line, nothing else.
800,mL
